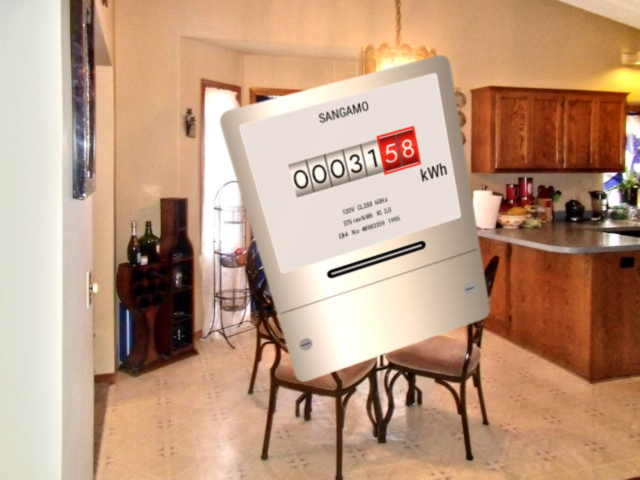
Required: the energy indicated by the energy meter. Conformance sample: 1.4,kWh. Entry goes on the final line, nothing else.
31.58,kWh
